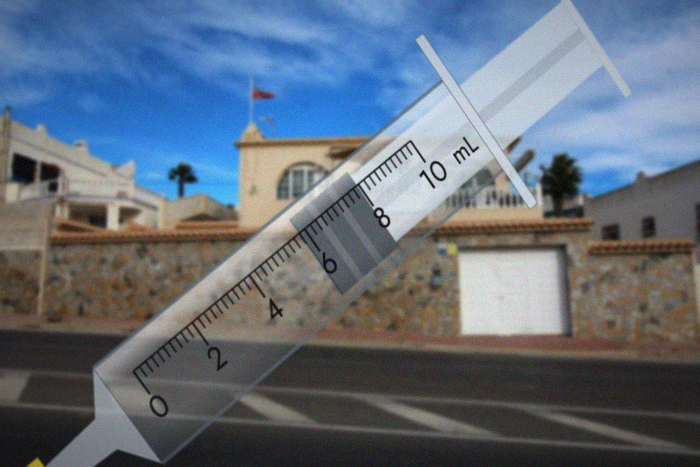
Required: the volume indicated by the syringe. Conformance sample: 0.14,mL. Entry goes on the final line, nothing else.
5.8,mL
